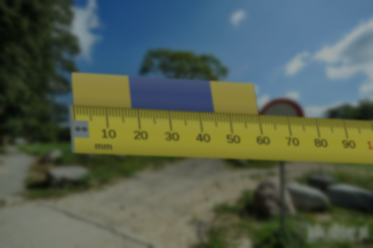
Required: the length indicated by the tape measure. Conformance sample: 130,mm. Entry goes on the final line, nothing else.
60,mm
